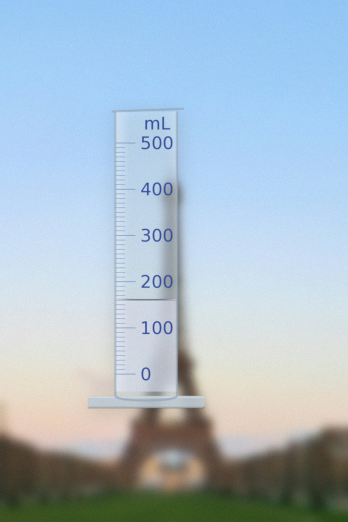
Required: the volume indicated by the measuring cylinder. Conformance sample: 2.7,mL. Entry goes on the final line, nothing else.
160,mL
